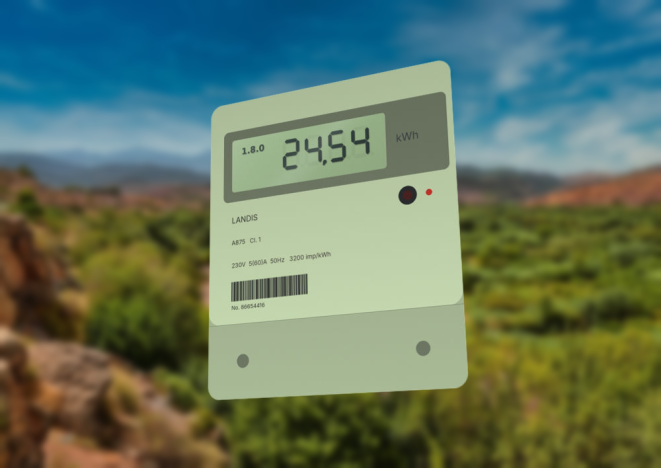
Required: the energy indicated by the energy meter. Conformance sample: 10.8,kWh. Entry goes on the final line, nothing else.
24.54,kWh
